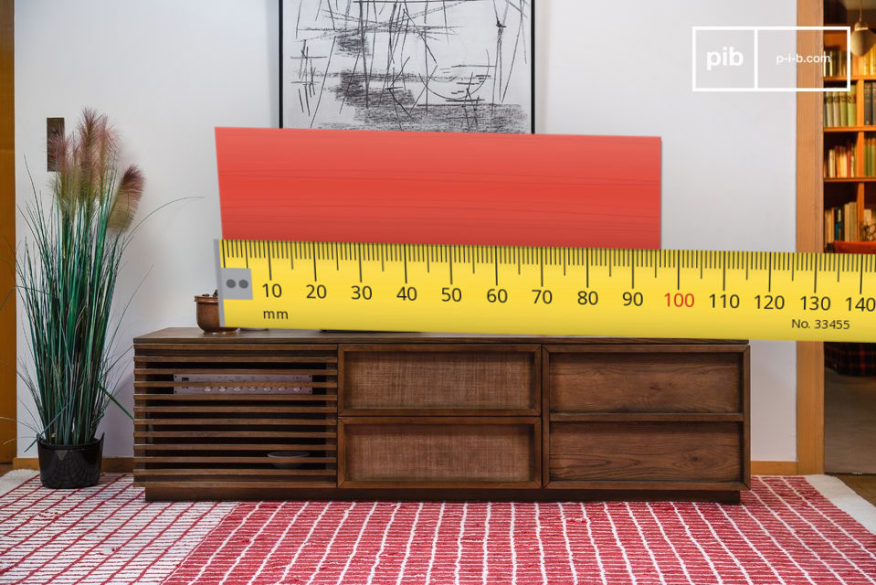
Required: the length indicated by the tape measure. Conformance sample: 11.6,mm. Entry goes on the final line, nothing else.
96,mm
